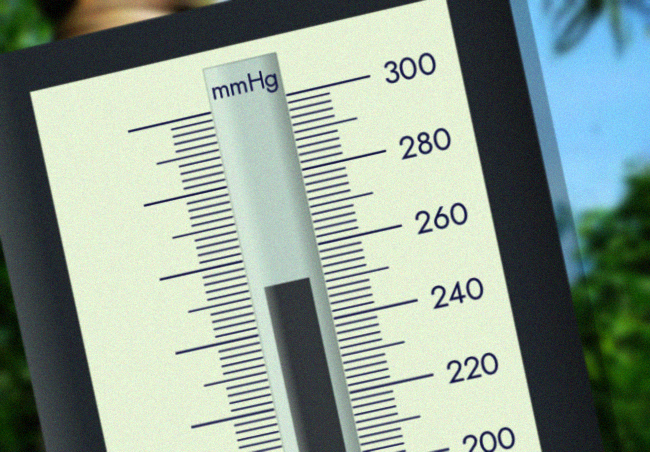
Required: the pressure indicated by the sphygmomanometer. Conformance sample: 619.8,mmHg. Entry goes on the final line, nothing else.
252,mmHg
